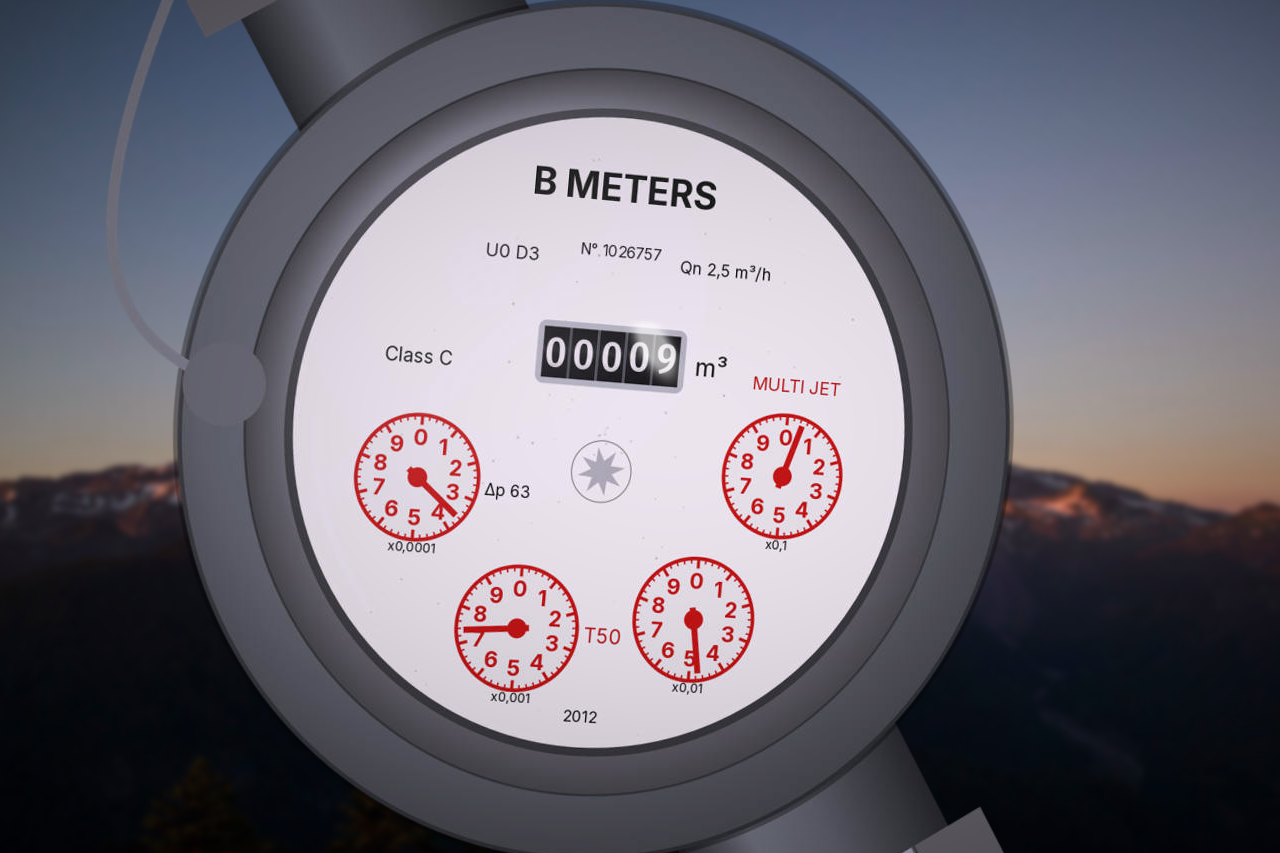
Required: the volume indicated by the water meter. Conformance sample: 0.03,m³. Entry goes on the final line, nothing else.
9.0473,m³
